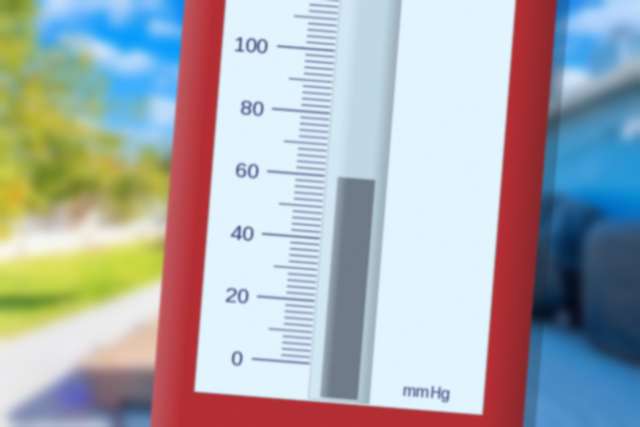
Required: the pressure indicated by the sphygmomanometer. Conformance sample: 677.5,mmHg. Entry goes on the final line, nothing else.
60,mmHg
